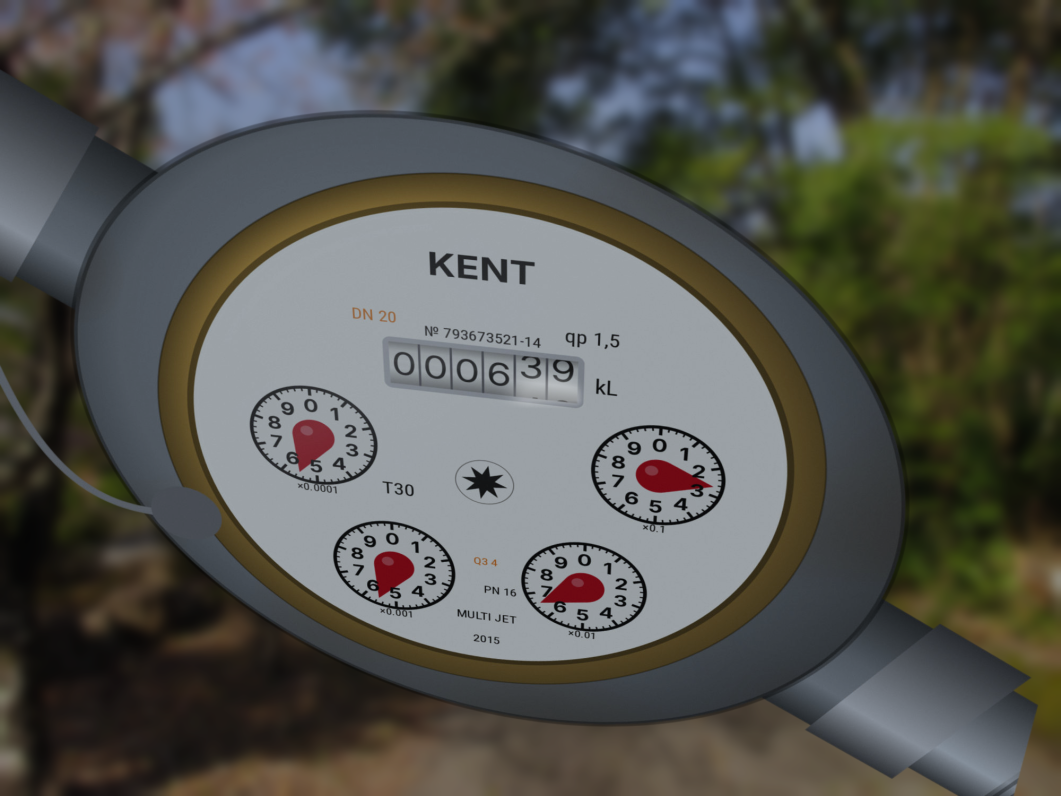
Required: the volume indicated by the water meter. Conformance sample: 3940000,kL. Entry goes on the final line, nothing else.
639.2655,kL
